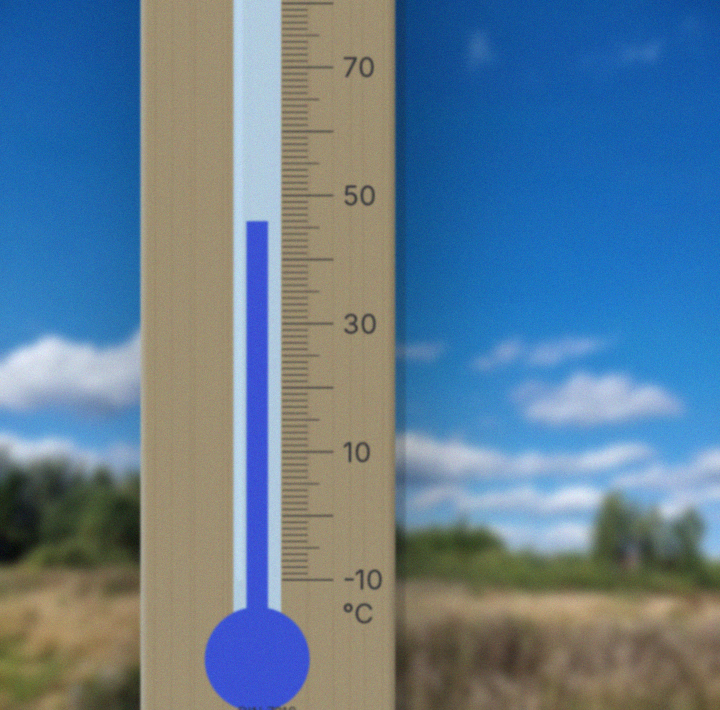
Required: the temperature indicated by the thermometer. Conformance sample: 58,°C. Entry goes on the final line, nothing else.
46,°C
